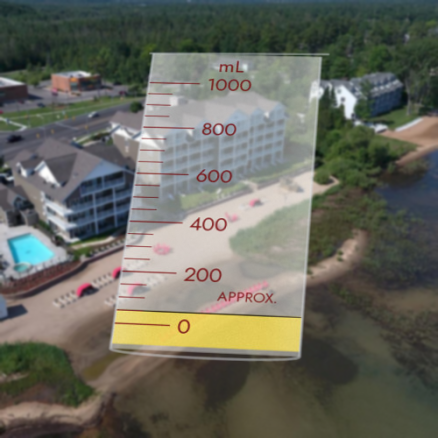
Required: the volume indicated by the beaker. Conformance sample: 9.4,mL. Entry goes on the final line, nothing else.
50,mL
